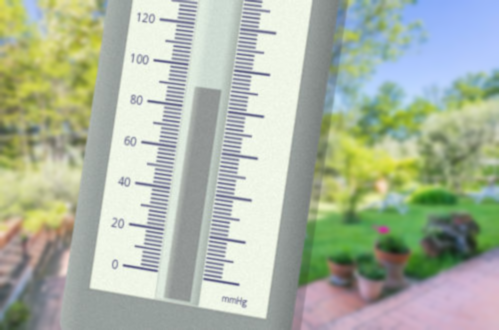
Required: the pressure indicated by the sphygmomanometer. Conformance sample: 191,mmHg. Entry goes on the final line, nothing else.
90,mmHg
